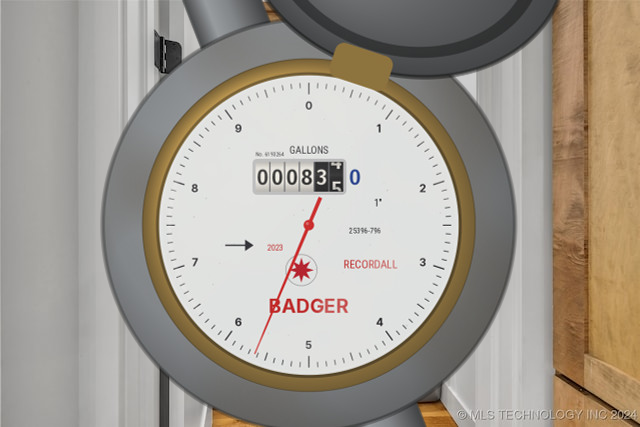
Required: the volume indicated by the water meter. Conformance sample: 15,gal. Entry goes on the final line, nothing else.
8345.6,gal
